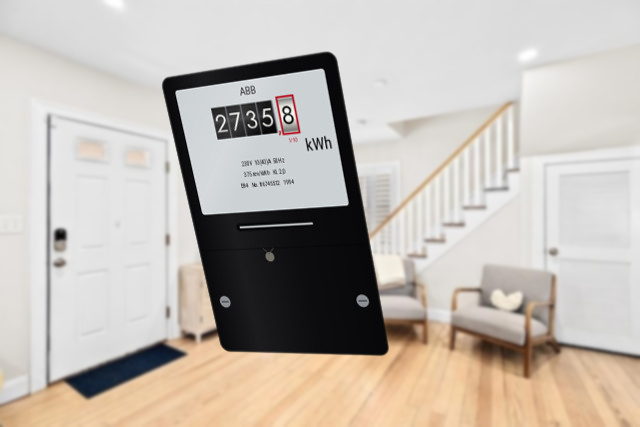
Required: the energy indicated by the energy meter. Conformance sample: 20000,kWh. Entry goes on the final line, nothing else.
2735.8,kWh
